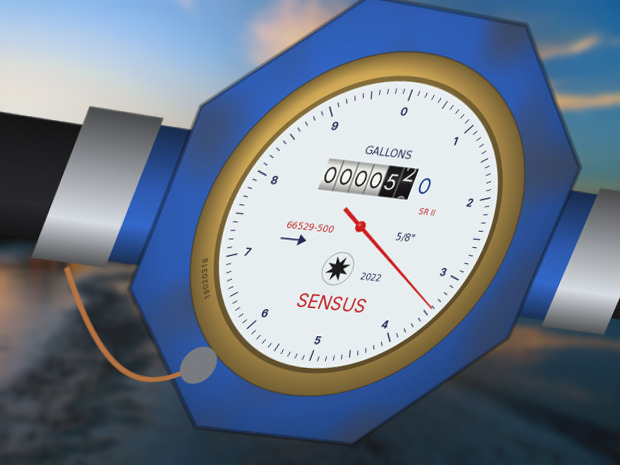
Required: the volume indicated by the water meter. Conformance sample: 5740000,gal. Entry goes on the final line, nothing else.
523.4,gal
